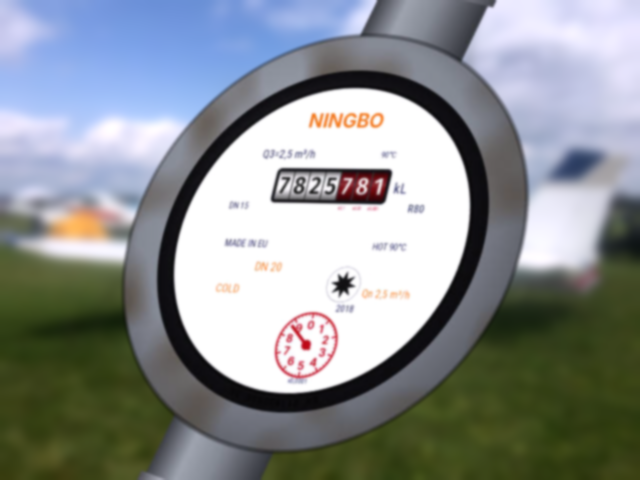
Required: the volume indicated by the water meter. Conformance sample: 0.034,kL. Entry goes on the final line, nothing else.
7825.7818,kL
